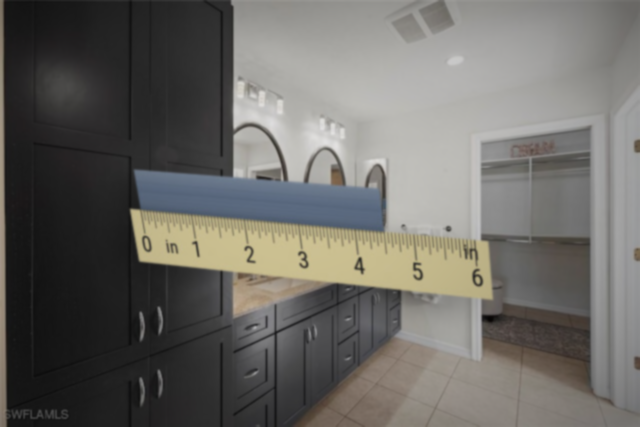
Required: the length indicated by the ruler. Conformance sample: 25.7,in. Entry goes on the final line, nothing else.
4.5,in
